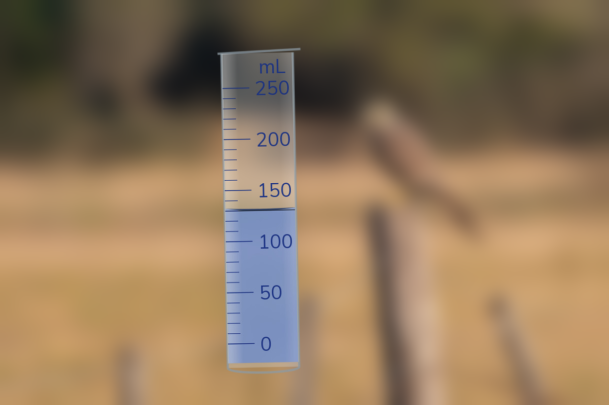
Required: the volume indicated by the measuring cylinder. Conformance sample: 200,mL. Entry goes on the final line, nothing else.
130,mL
